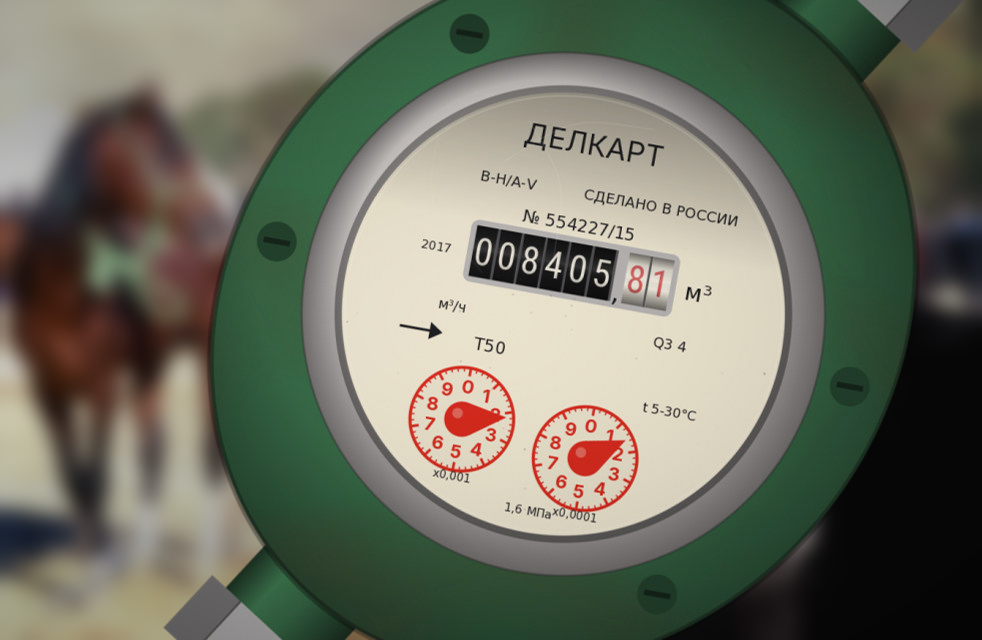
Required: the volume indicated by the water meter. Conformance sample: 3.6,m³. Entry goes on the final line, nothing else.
8405.8121,m³
